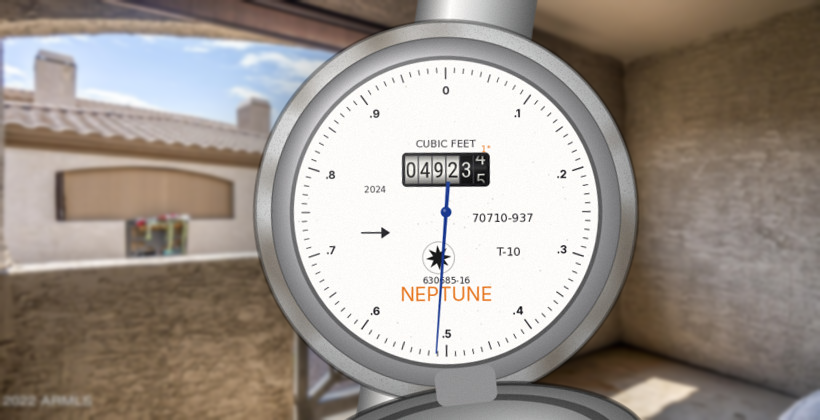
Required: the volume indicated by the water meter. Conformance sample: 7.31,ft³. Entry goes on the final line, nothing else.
49234.51,ft³
